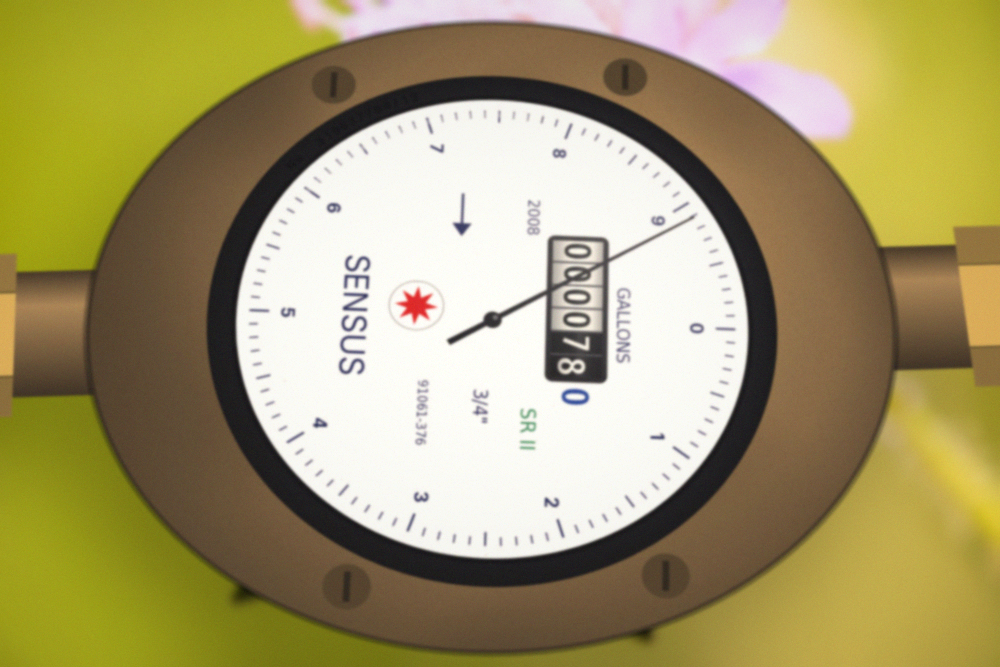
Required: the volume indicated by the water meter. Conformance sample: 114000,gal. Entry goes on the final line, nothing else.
779.1,gal
